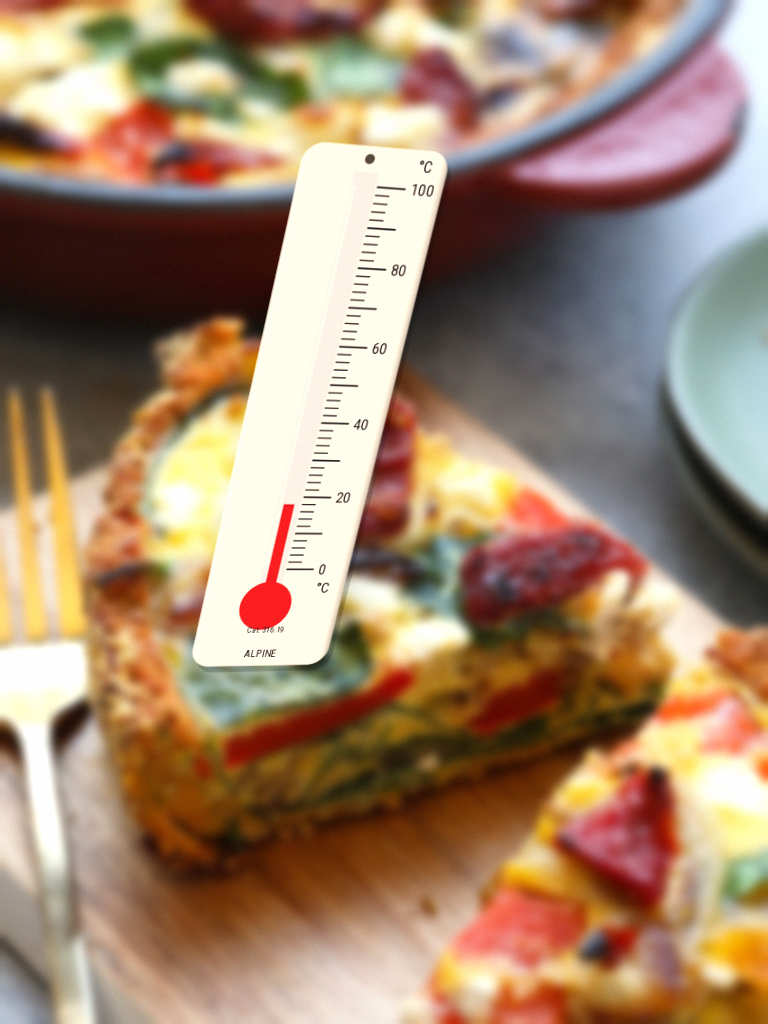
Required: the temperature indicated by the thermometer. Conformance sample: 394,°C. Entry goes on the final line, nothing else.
18,°C
